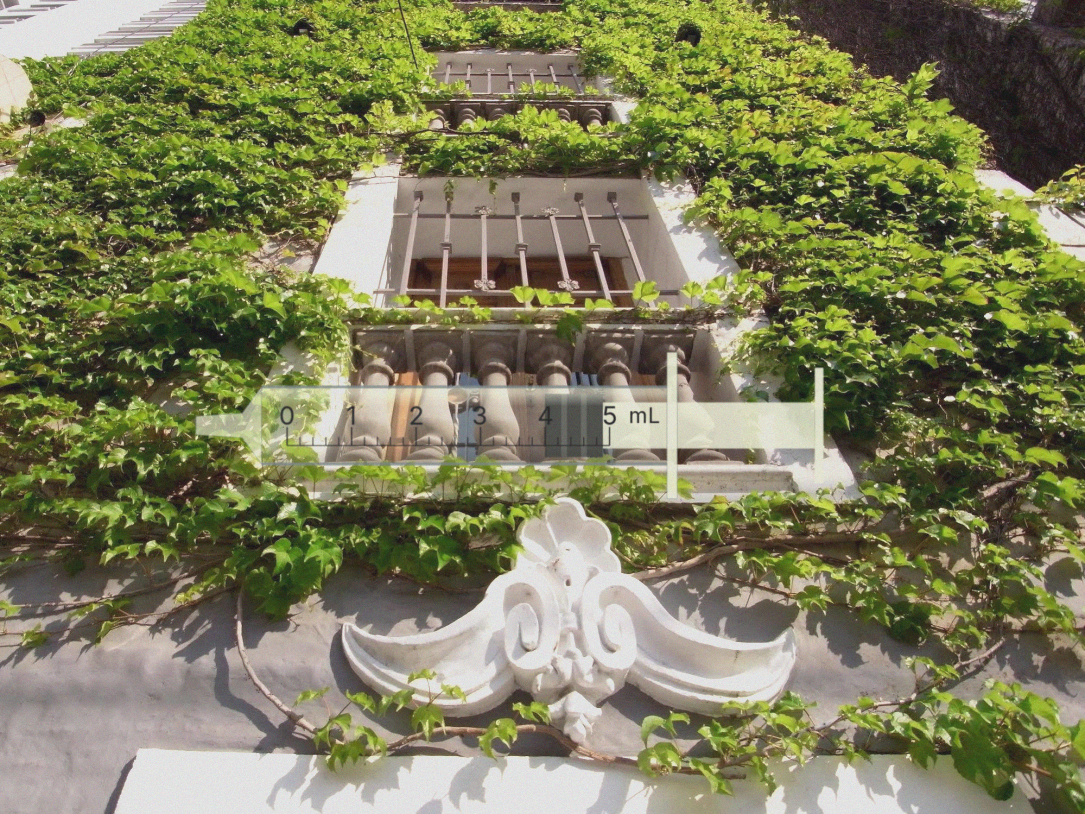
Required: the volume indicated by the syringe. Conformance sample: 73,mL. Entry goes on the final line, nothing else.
4,mL
